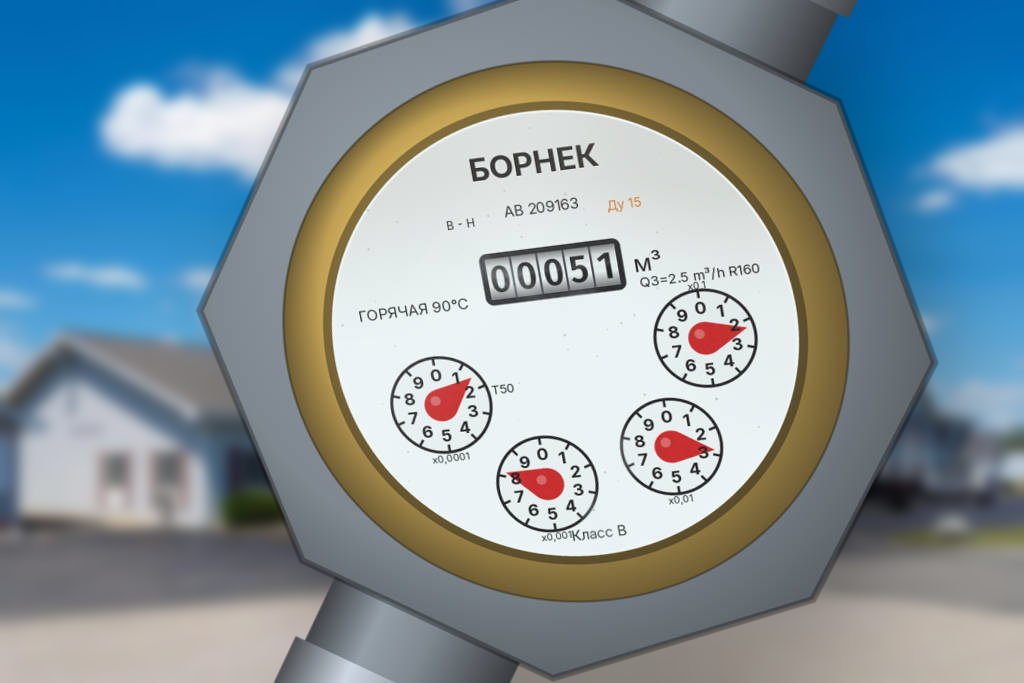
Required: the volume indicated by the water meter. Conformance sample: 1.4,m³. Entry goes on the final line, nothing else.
51.2281,m³
